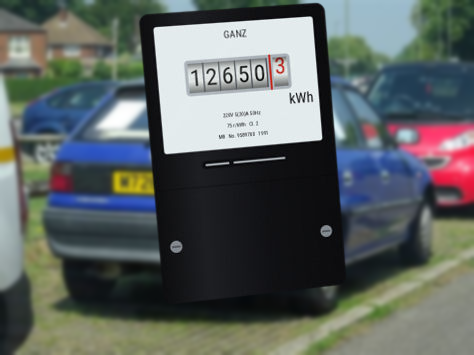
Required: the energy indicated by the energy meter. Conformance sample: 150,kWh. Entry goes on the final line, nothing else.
12650.3,kWh
